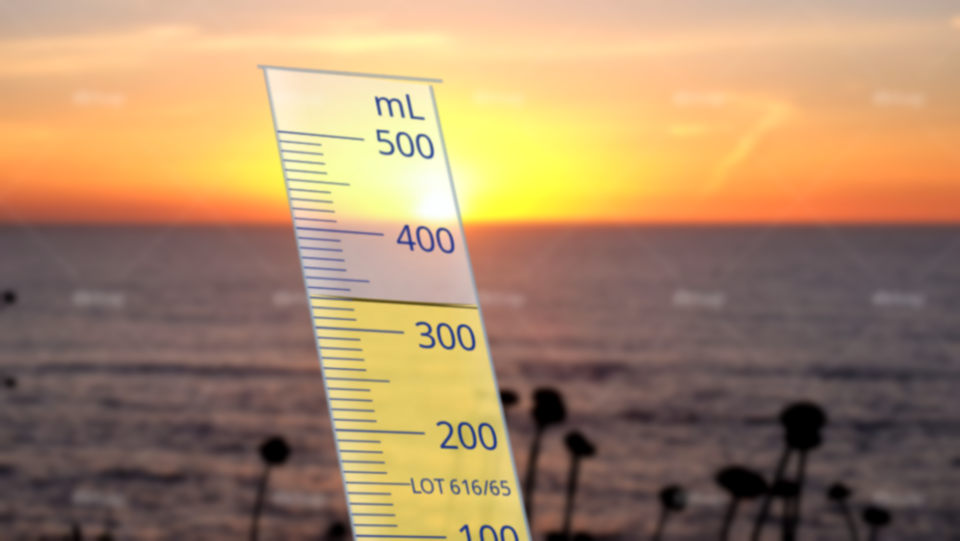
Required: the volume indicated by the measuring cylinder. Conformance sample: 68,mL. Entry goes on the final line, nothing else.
330,mL
